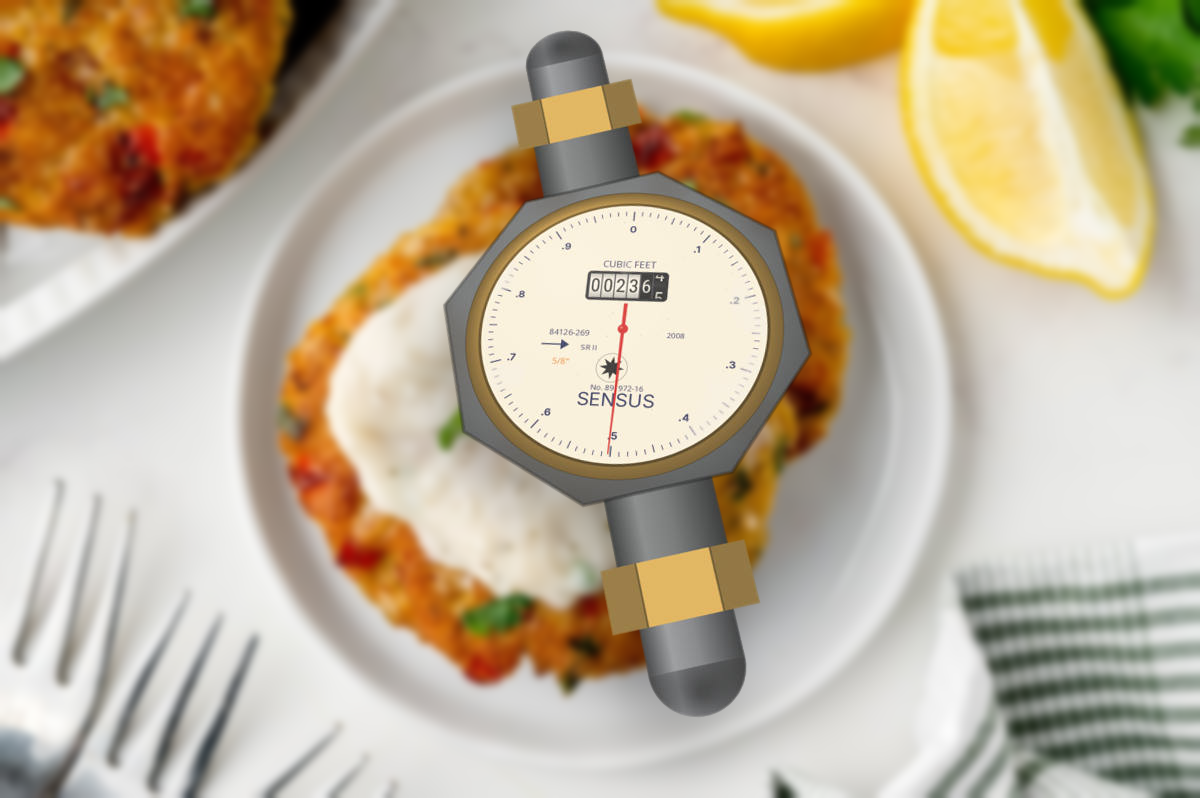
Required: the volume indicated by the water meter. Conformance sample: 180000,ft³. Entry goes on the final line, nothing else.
2364.50,ft³
